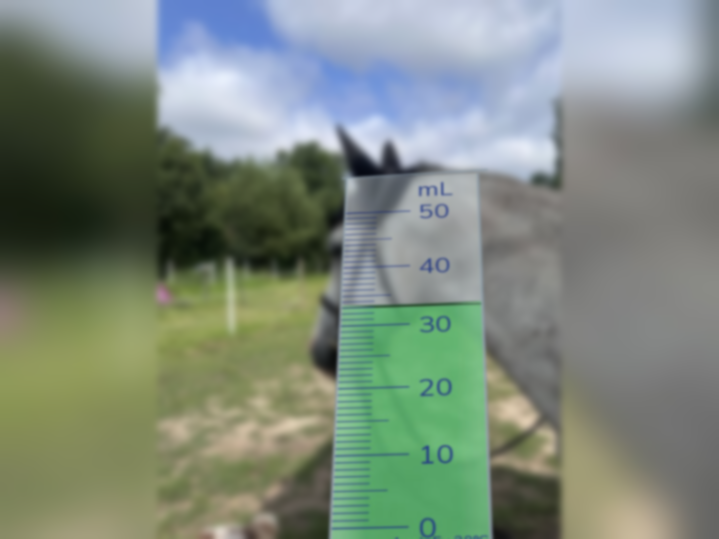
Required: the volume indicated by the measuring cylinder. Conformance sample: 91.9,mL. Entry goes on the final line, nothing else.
33,mL
